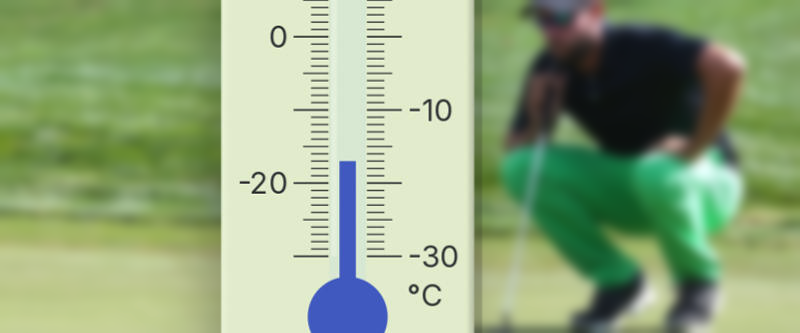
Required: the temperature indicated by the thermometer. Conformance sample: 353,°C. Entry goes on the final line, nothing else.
-17,°C
